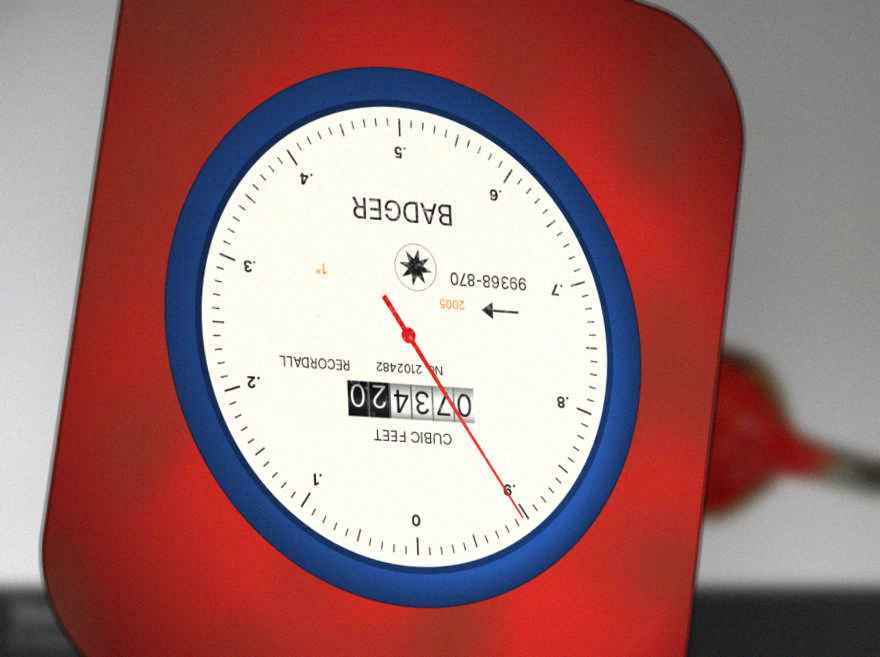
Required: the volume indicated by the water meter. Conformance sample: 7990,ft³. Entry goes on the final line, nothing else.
73419.90,ft³
